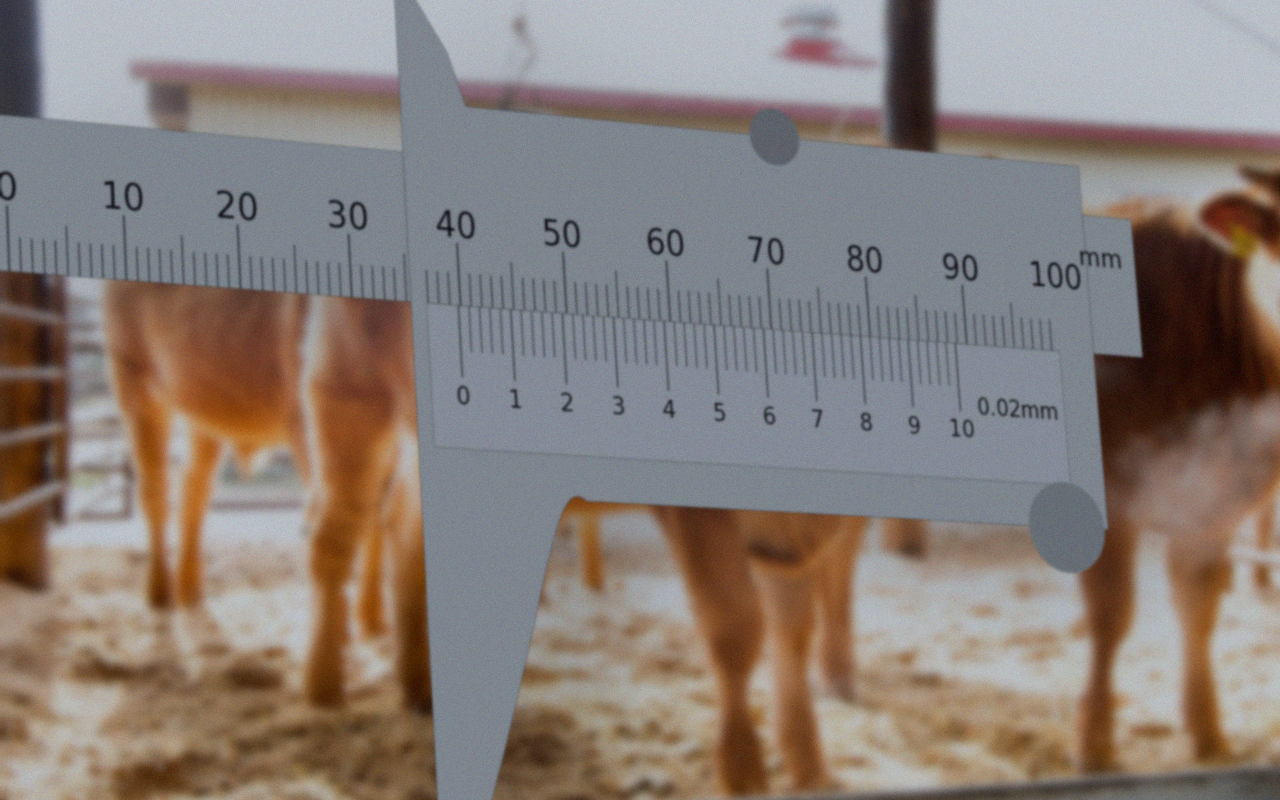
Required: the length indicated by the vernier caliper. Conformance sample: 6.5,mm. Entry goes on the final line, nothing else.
39.8,mm
